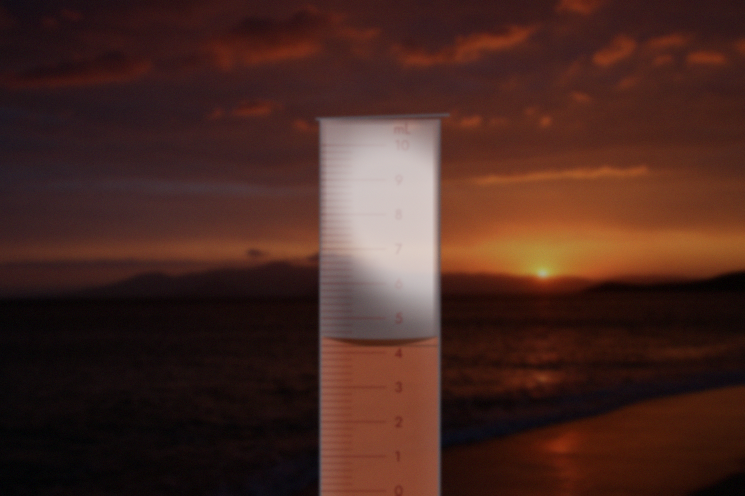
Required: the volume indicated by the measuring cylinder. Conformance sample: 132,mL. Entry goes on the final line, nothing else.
4.2,mL
